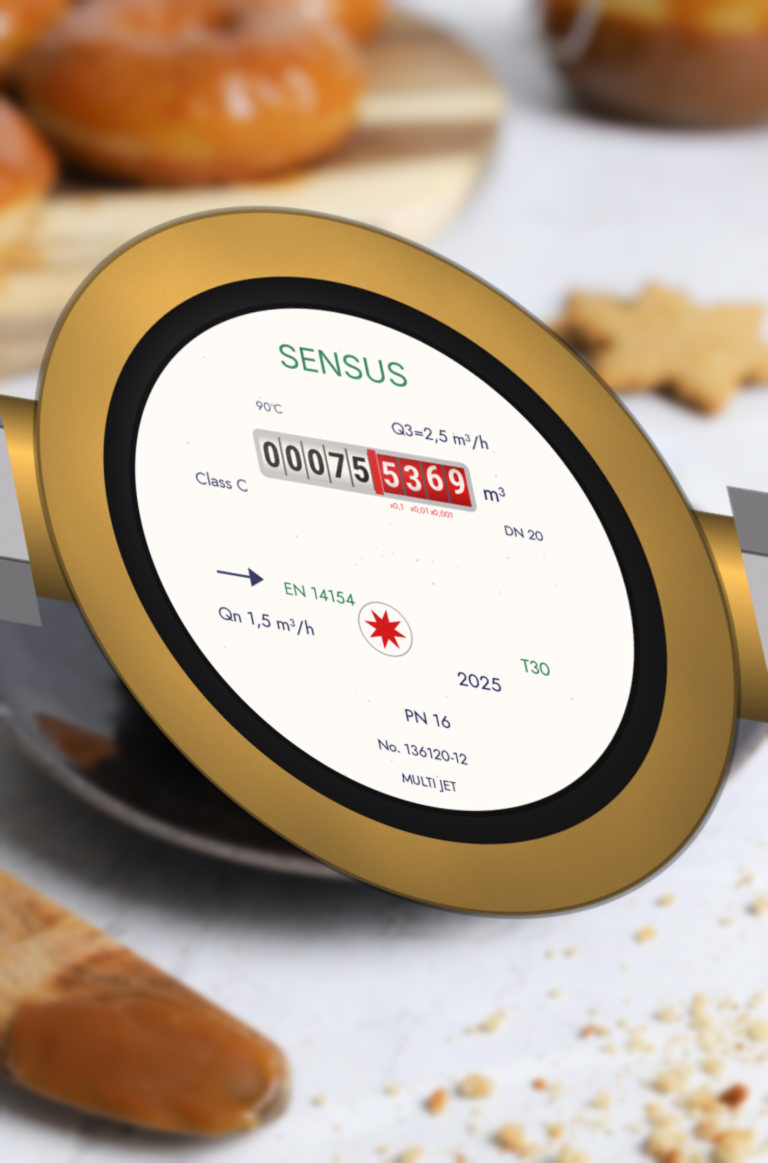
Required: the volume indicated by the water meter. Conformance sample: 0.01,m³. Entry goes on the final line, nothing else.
75.5369,m³
